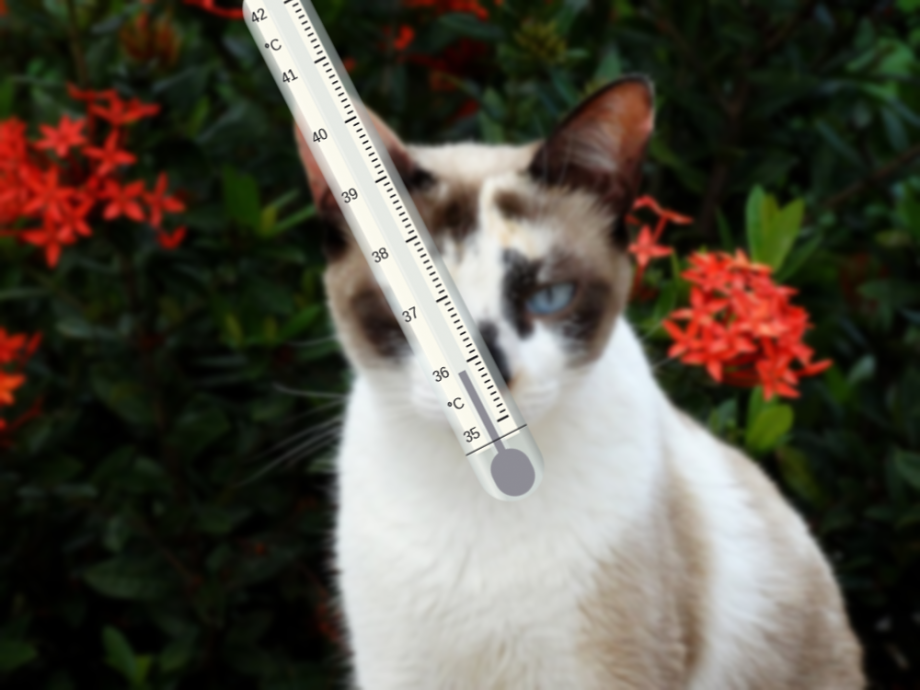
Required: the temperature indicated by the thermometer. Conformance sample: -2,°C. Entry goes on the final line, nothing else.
35.9,°C
